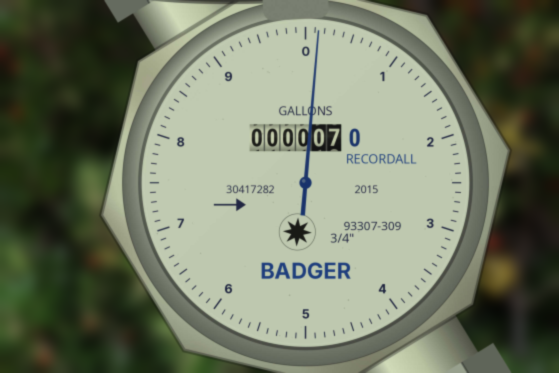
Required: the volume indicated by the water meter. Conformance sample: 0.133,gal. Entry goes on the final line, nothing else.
70.1,gal
